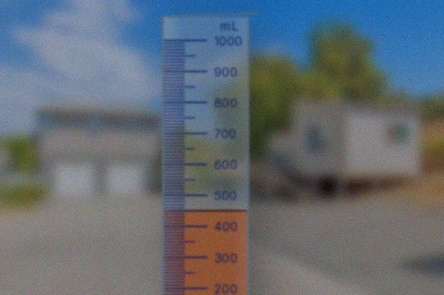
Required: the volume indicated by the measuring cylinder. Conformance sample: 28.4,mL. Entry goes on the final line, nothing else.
450,mL
